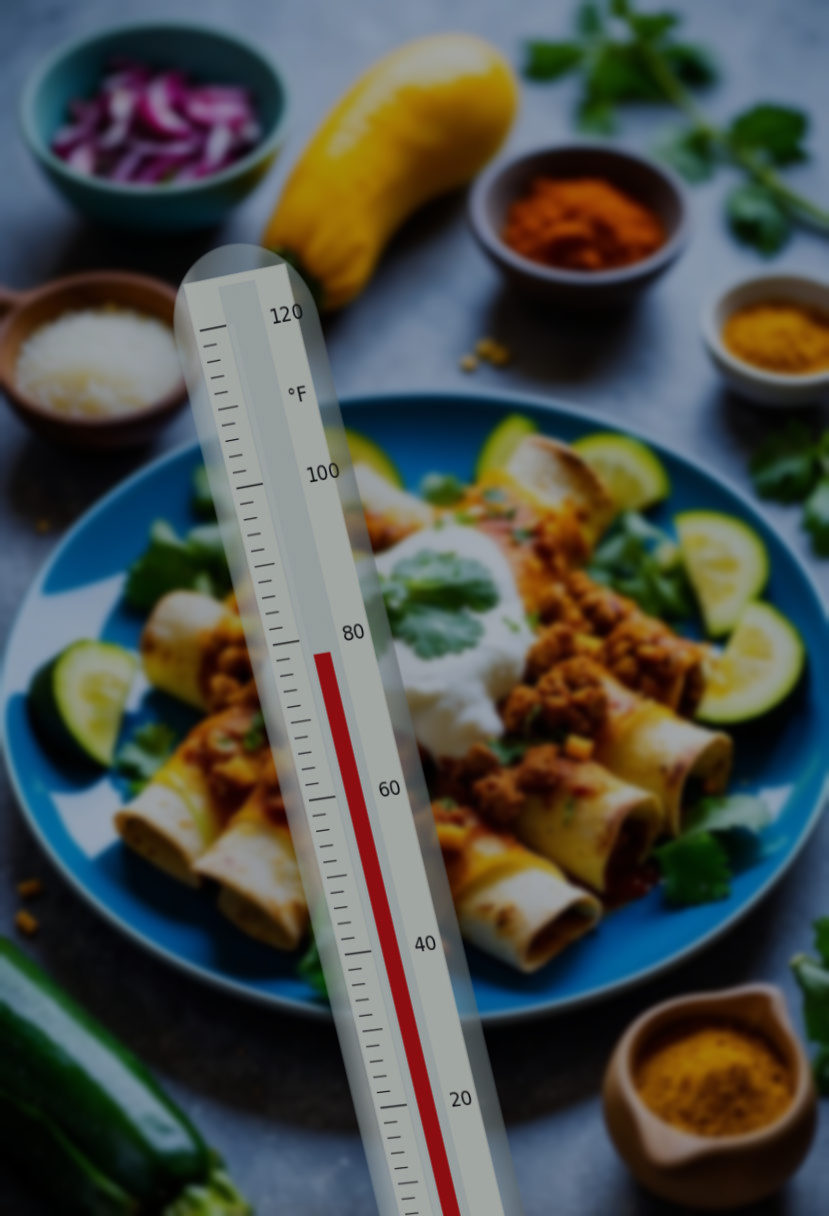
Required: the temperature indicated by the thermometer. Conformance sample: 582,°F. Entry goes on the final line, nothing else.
78,°F
